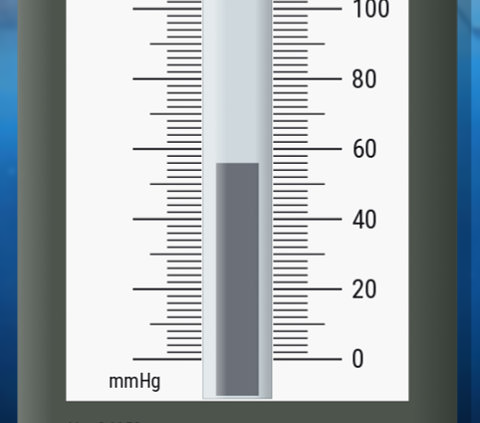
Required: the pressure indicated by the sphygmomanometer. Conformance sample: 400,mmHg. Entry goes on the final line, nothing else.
56,mmHg
